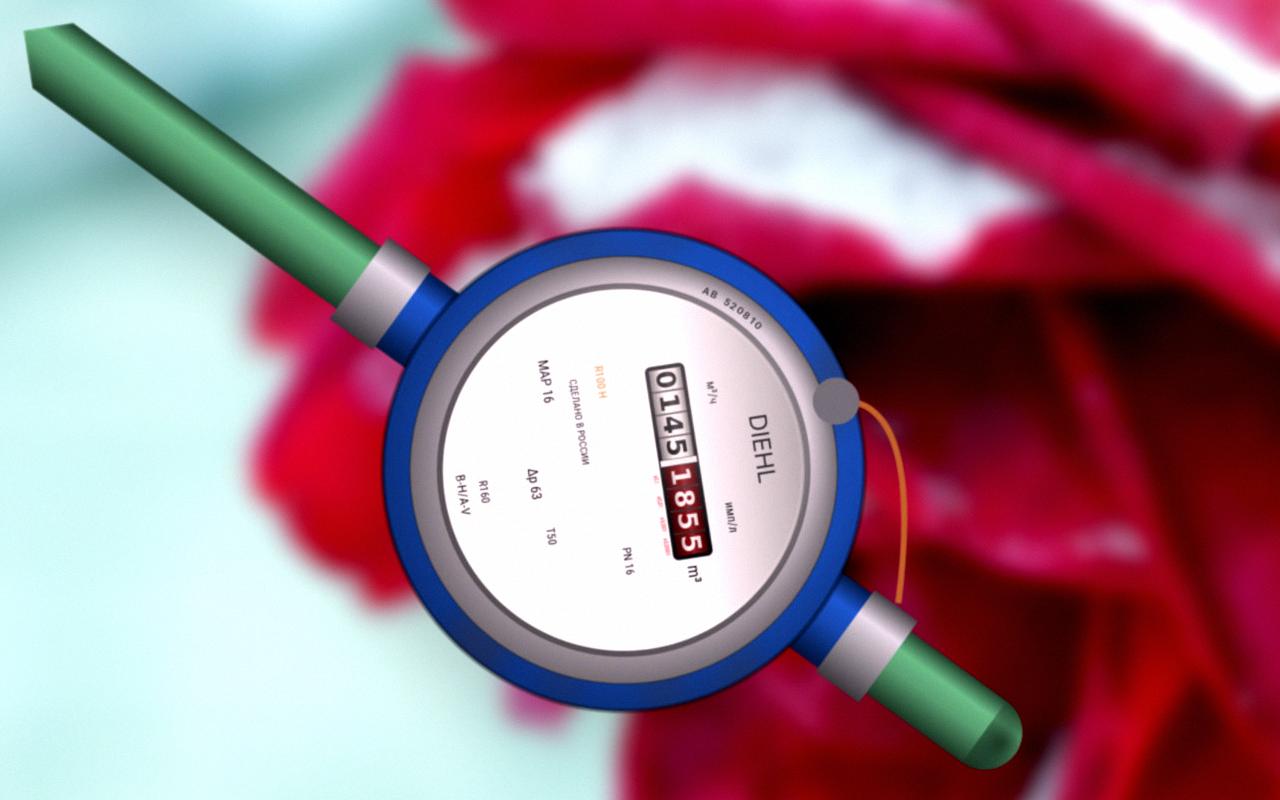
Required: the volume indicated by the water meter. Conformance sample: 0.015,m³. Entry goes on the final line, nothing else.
145.1855,m³
